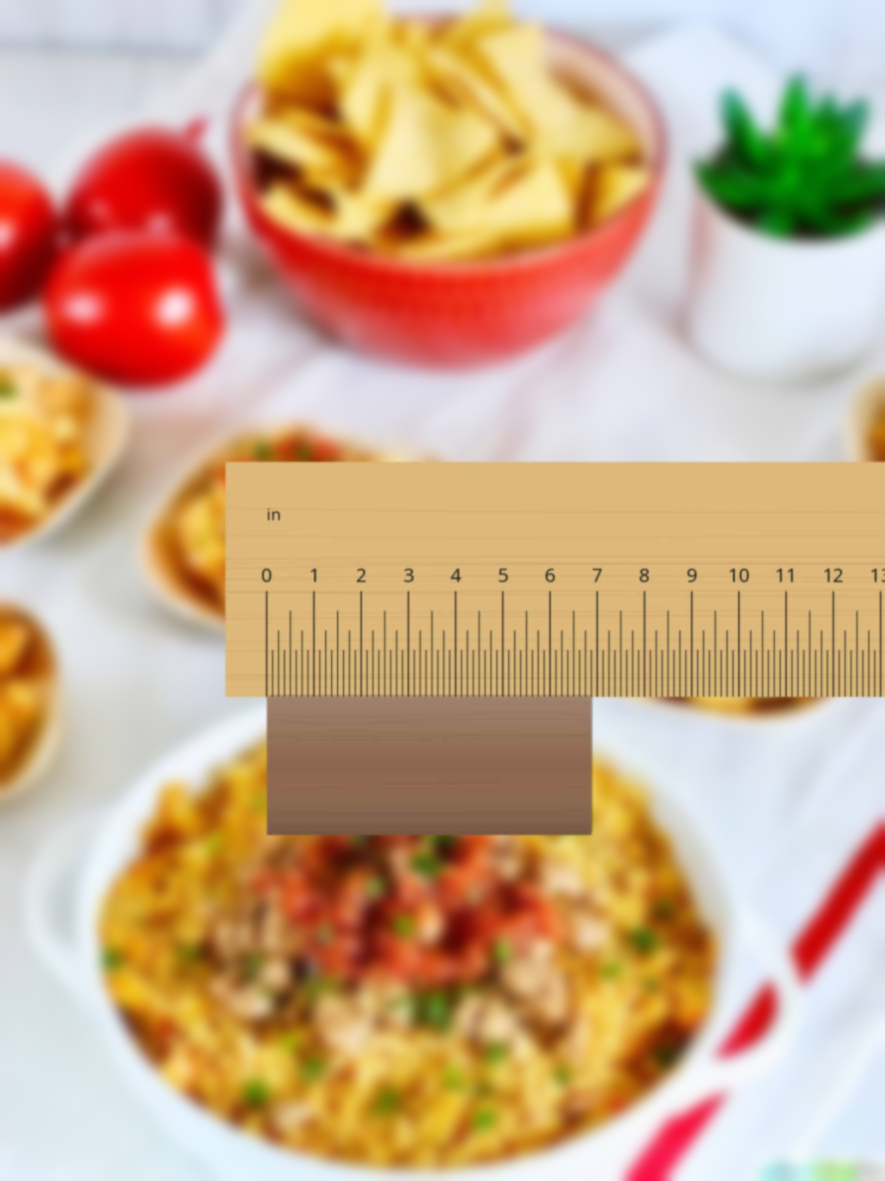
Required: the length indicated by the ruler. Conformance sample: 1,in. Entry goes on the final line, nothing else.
6.875,in
